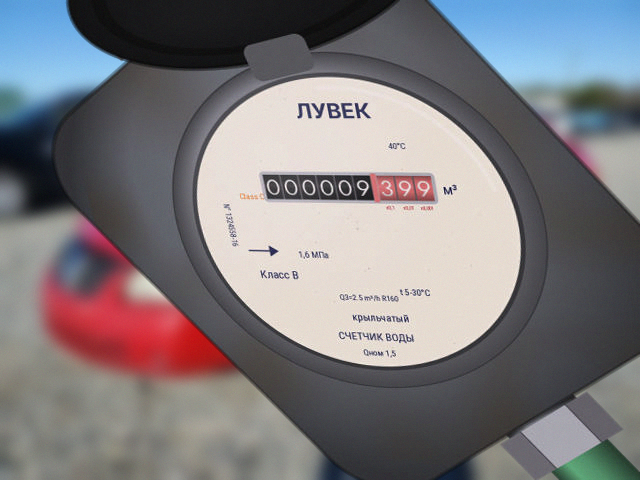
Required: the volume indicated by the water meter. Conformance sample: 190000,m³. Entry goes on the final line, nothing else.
9.399,m³
